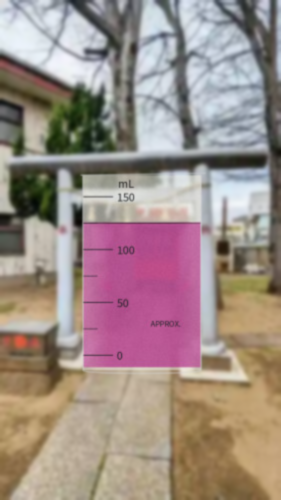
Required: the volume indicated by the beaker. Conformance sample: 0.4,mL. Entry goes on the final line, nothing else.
125,mL
